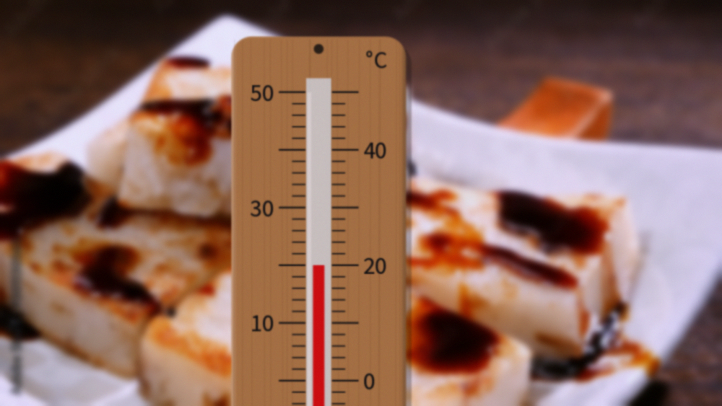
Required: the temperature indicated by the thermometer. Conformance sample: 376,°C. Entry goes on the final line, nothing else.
20,°C
